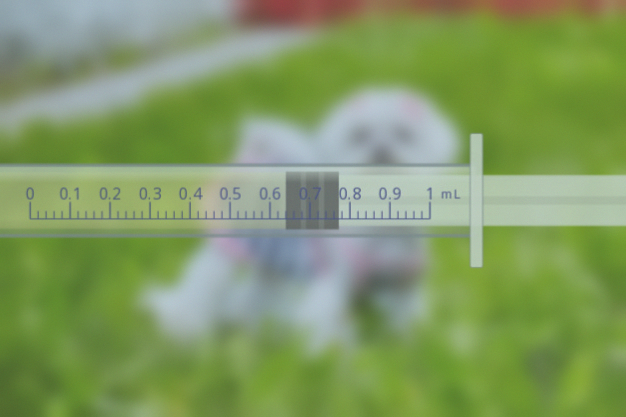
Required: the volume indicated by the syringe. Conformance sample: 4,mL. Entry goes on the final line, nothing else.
0.64,mL
